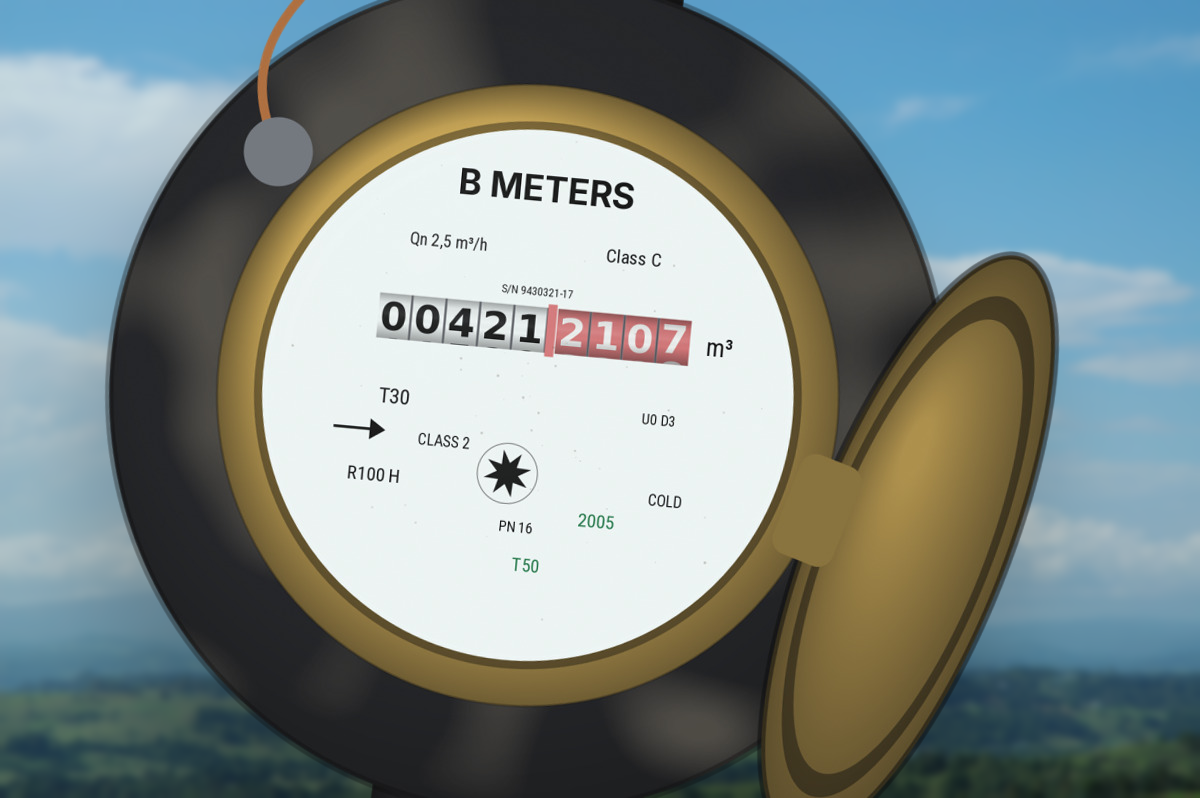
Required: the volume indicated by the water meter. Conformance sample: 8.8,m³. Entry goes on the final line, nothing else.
421.2107,m³
